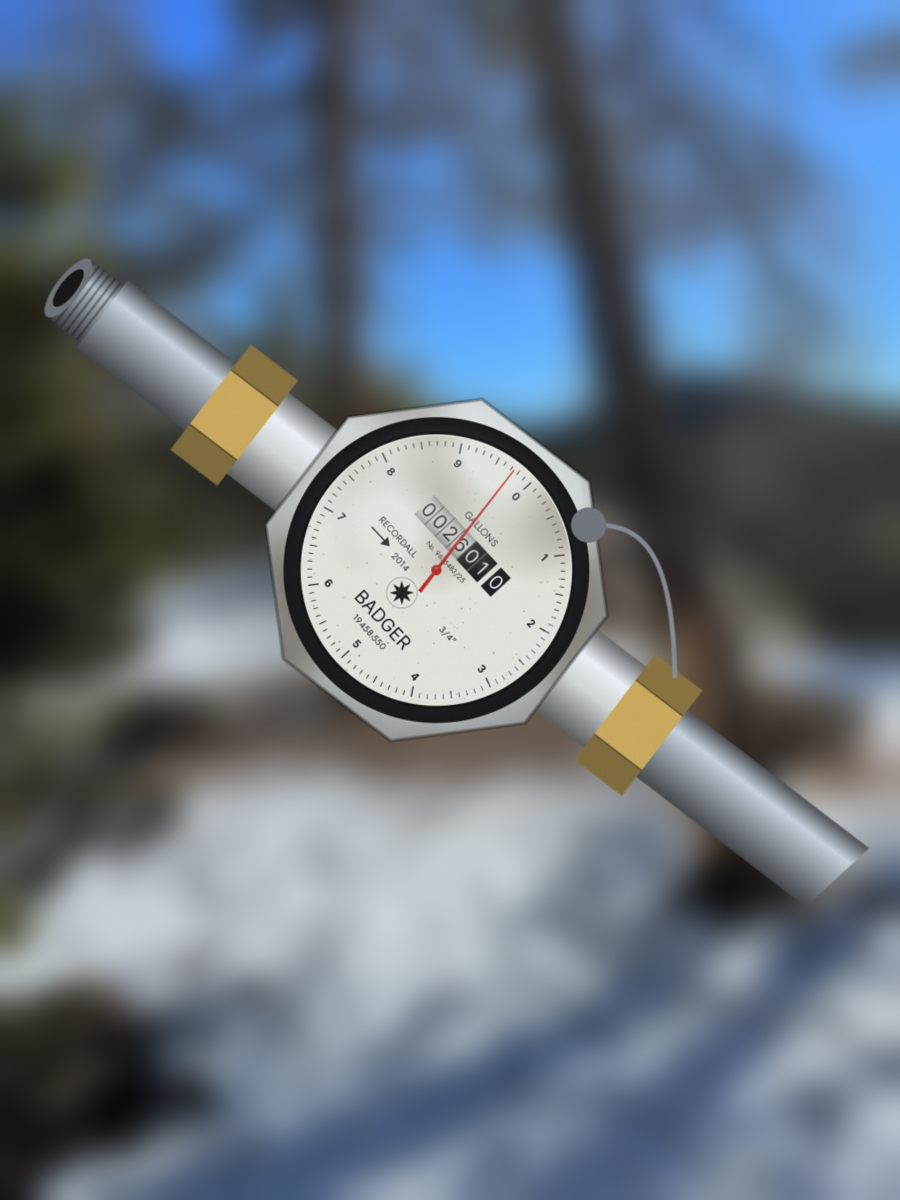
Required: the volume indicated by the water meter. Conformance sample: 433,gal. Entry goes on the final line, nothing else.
26009.7,gal
